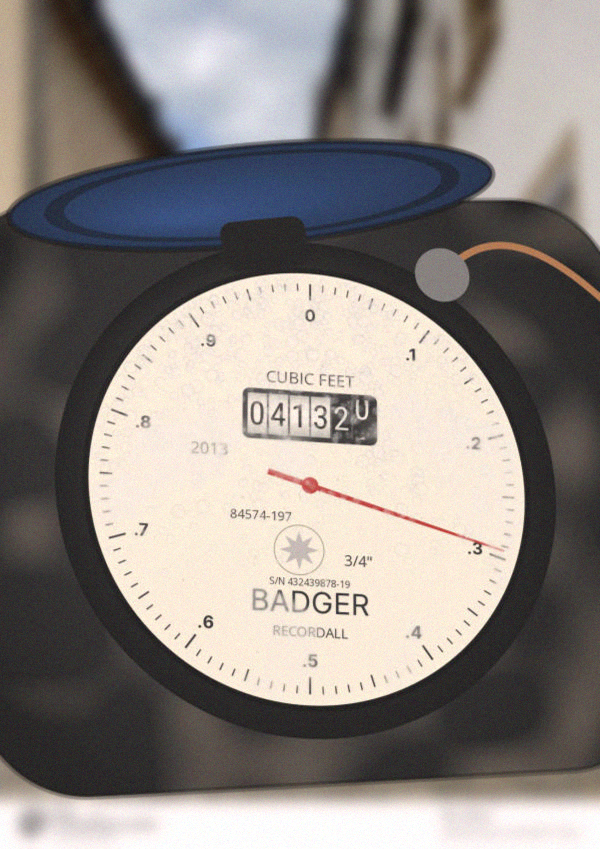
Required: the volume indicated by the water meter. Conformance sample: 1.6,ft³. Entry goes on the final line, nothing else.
41320.29,ft³
